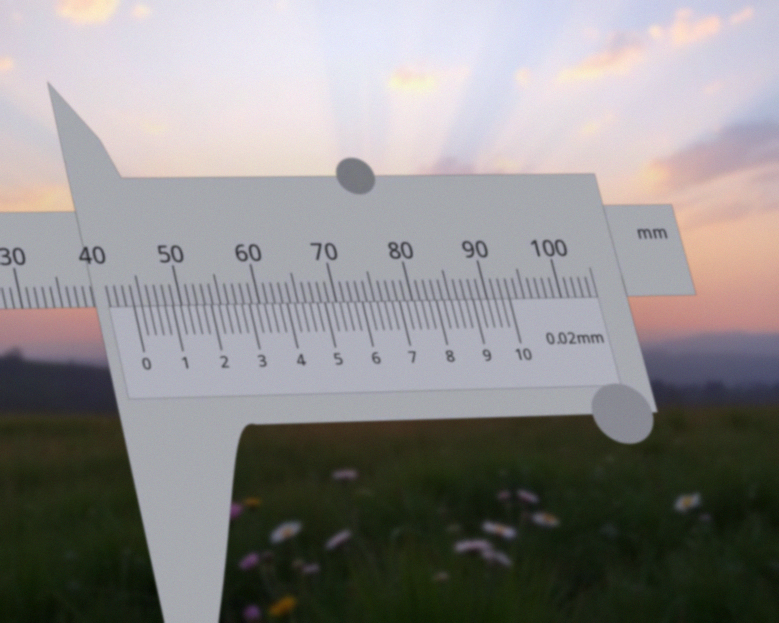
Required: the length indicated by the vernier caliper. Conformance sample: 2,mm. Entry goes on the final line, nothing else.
44.0,mm
